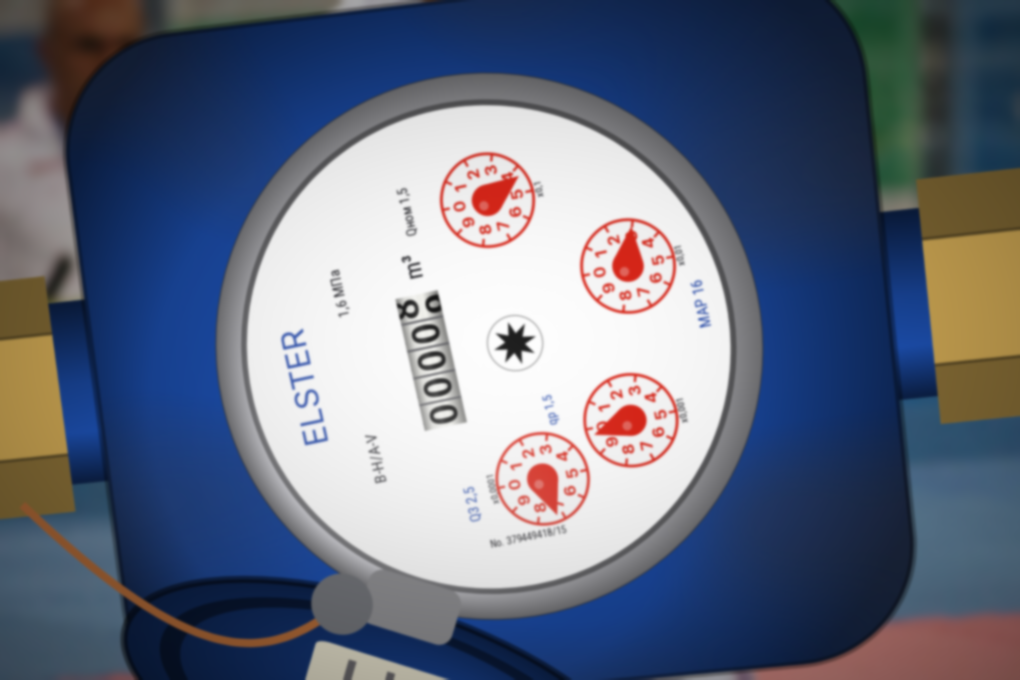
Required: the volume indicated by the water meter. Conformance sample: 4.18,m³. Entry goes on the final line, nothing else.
8.4297,m³
